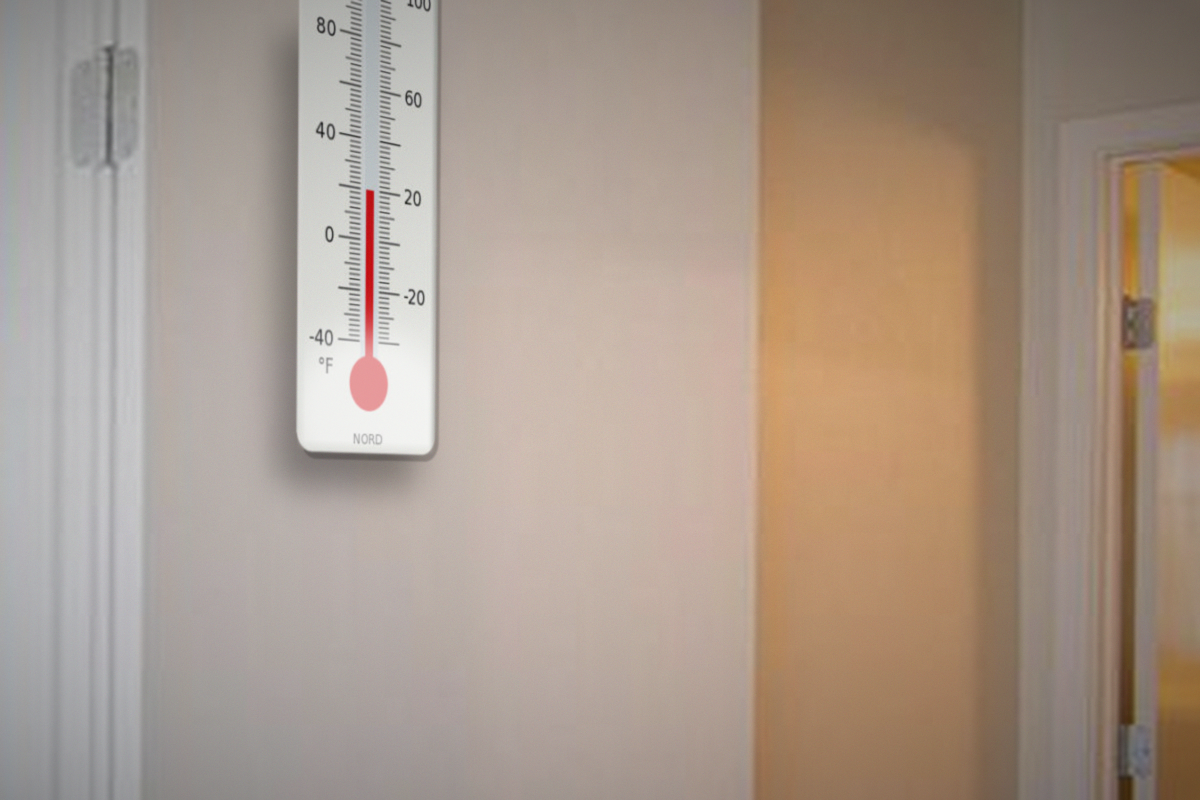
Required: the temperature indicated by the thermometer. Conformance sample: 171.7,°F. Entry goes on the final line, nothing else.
20,°F
